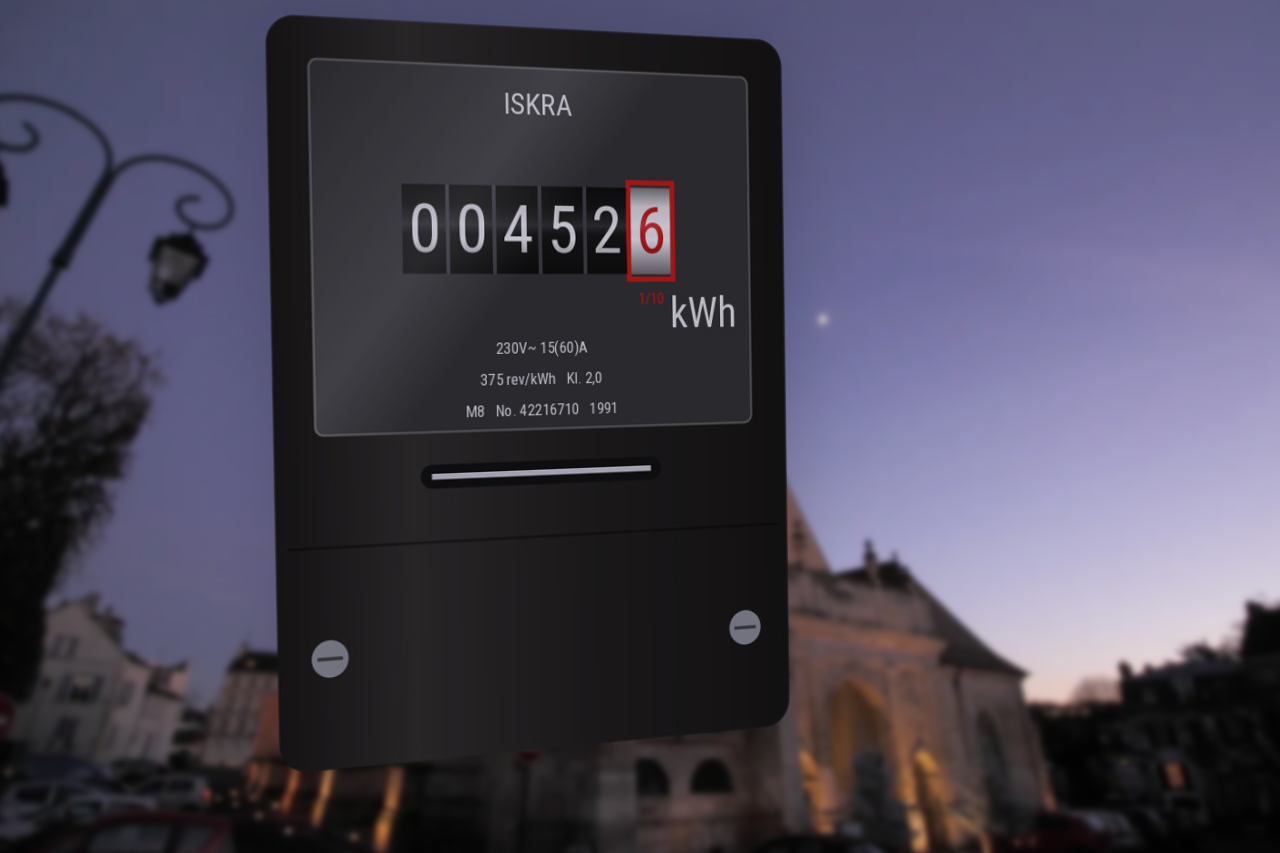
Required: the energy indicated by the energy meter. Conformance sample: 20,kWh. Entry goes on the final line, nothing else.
452.6,kWh
